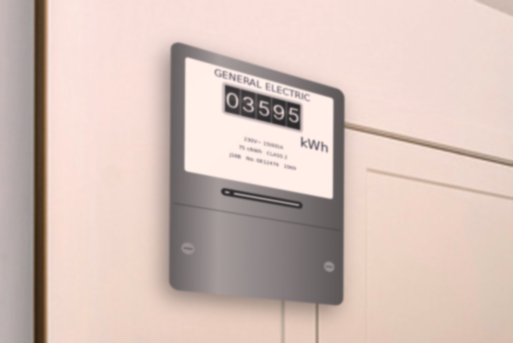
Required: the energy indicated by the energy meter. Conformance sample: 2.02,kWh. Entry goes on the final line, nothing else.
3595,kWh
